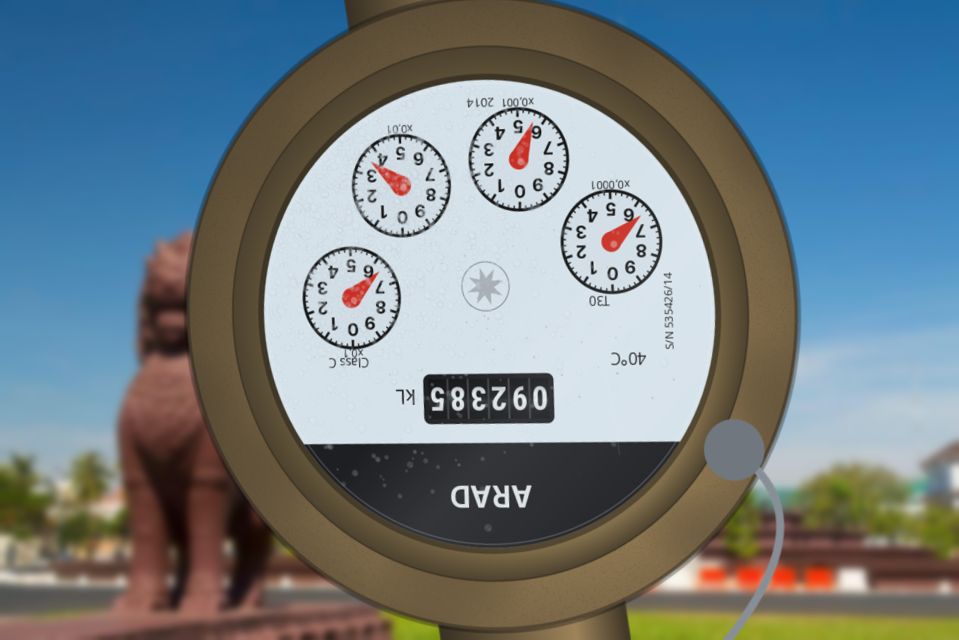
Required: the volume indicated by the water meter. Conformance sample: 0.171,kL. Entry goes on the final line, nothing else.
92385.6356,kL
